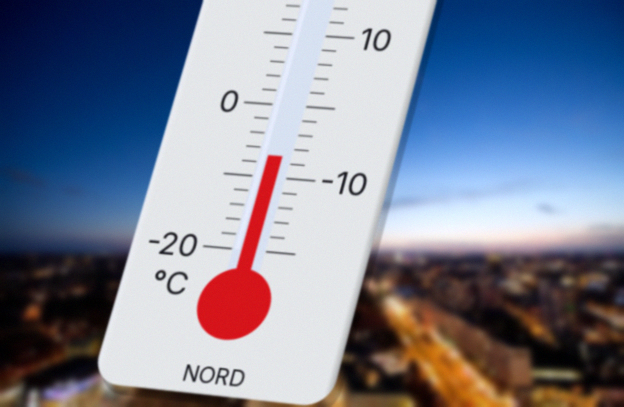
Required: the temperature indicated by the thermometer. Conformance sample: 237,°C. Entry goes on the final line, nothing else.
-7,°C
